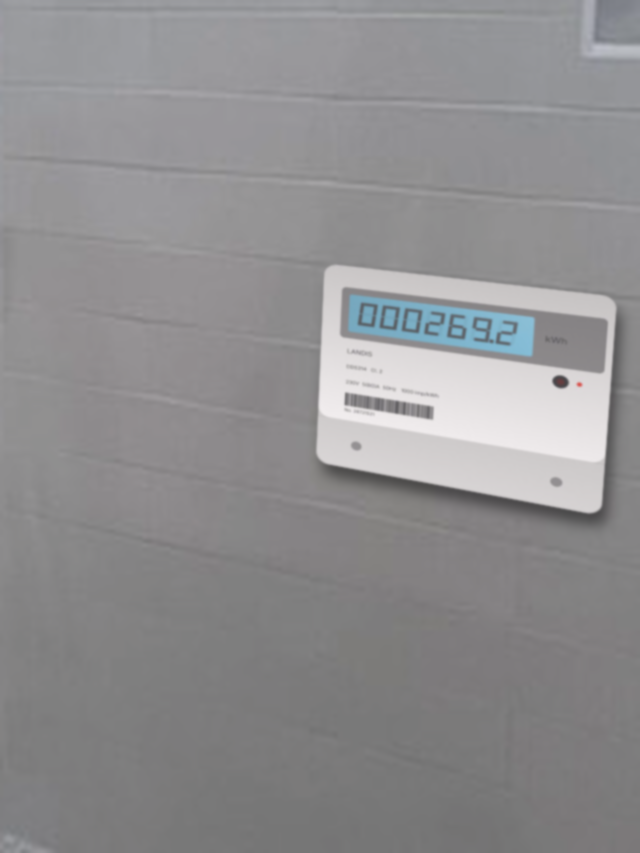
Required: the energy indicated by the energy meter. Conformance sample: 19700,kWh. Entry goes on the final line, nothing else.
269.2,kWh
